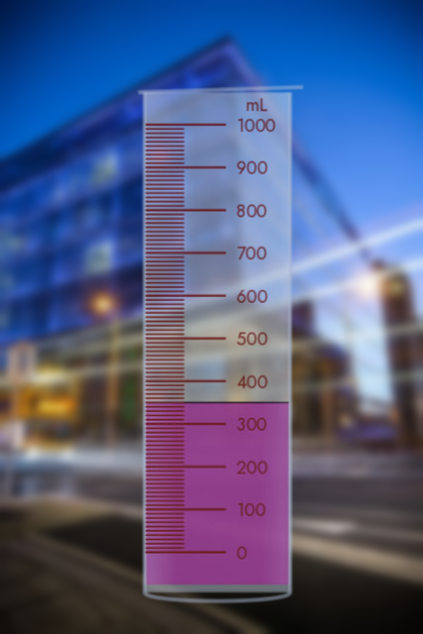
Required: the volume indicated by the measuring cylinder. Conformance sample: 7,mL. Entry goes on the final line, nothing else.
350,mL
